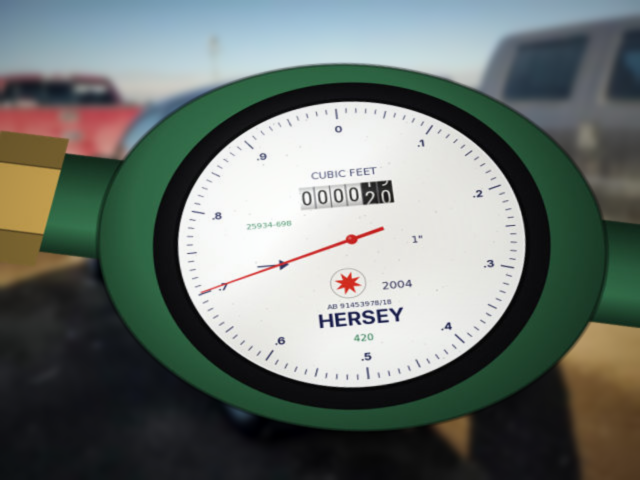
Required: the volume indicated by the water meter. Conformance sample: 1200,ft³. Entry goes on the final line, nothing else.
19.70,ft³
